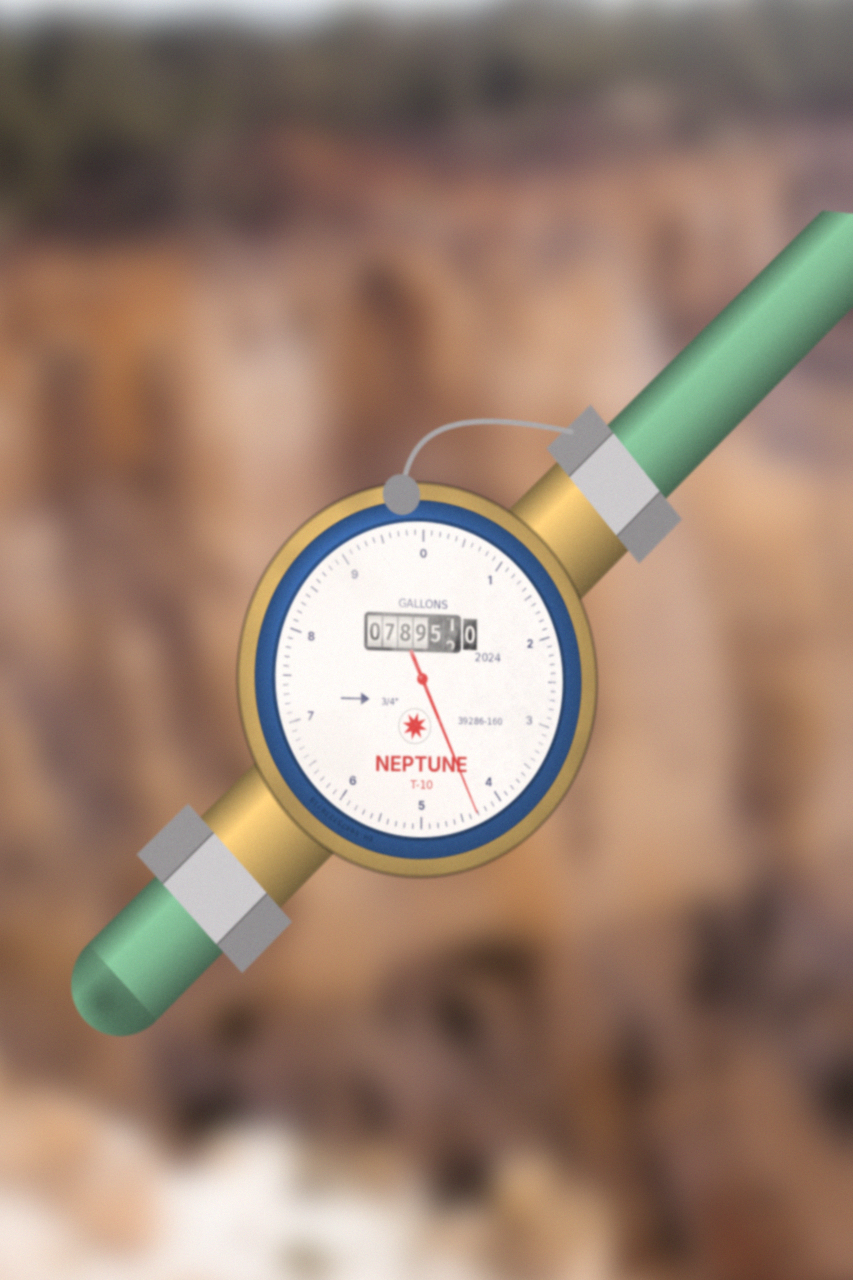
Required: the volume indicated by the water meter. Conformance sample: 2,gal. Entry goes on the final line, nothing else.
789514.3,gal
